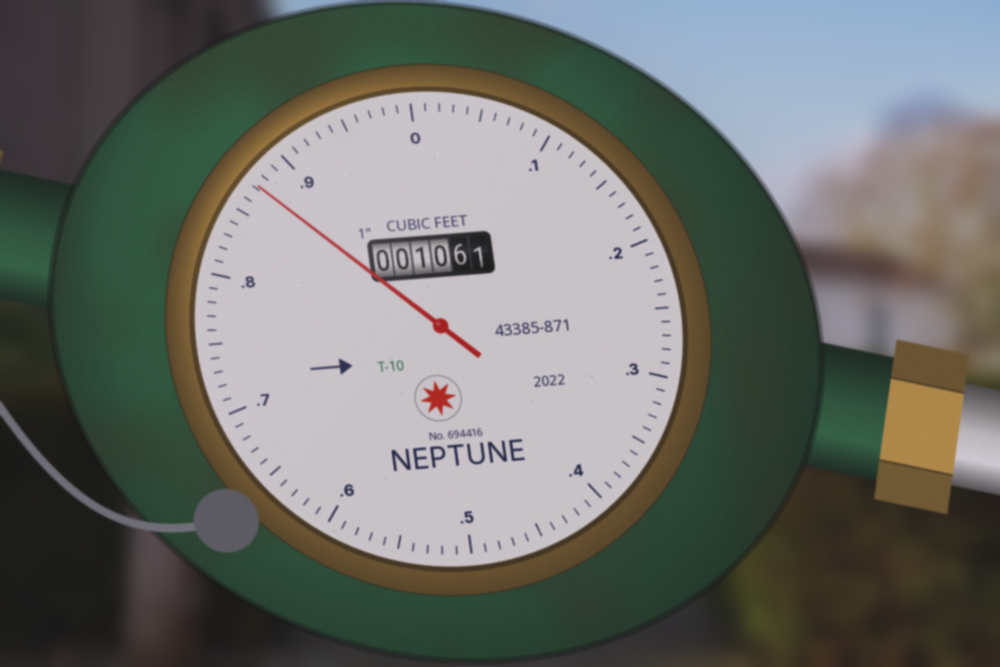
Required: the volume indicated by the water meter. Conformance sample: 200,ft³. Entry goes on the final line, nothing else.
1060.87,ft³
